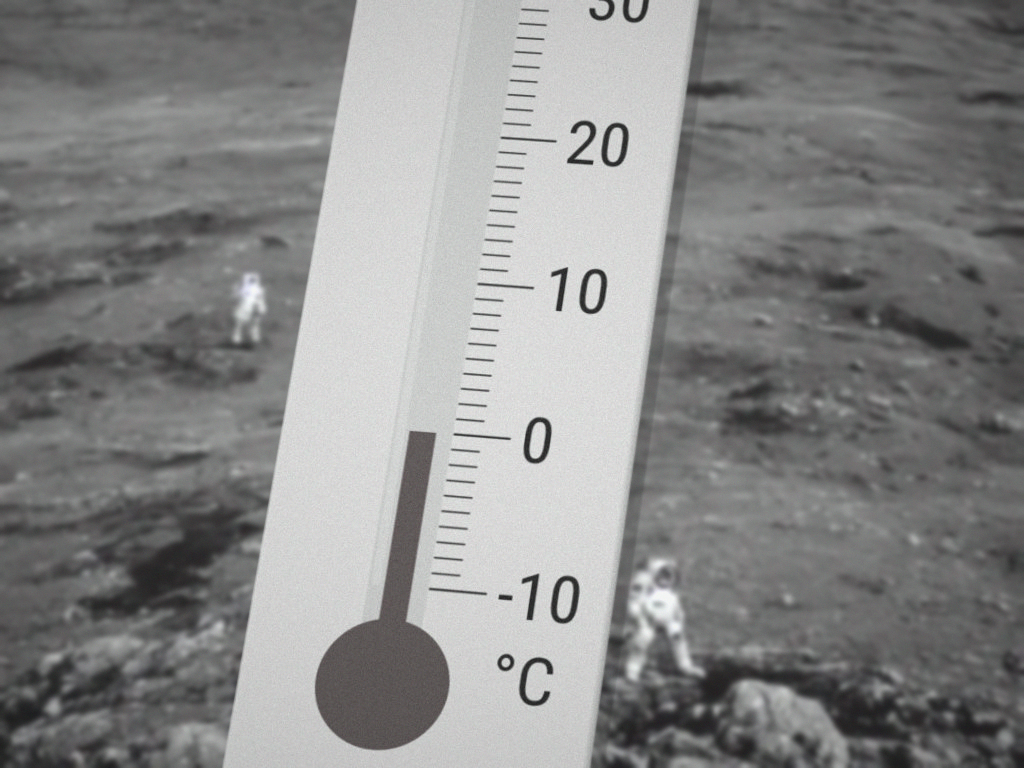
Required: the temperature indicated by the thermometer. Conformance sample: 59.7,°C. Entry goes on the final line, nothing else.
0,°C
